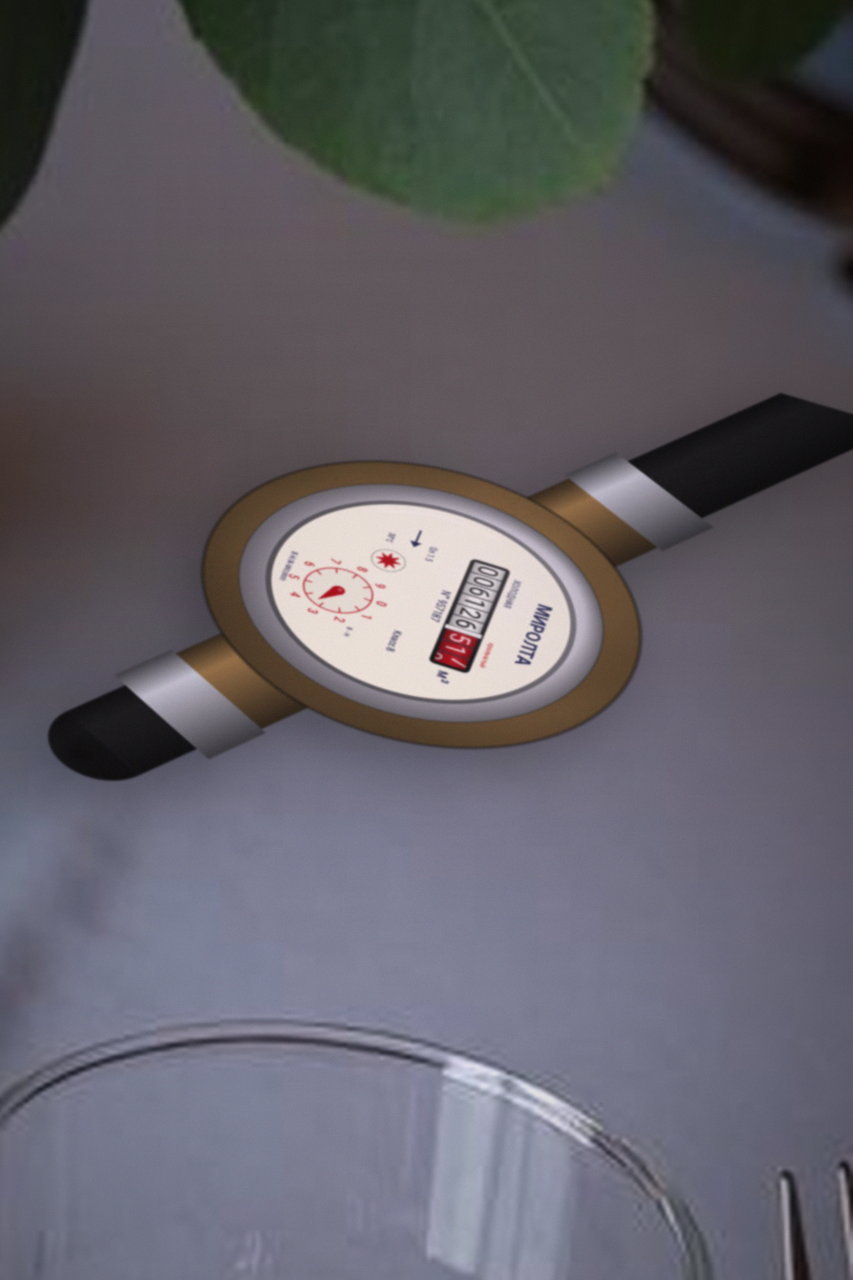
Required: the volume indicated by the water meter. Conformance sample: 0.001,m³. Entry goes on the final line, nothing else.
6126.5173,m³
